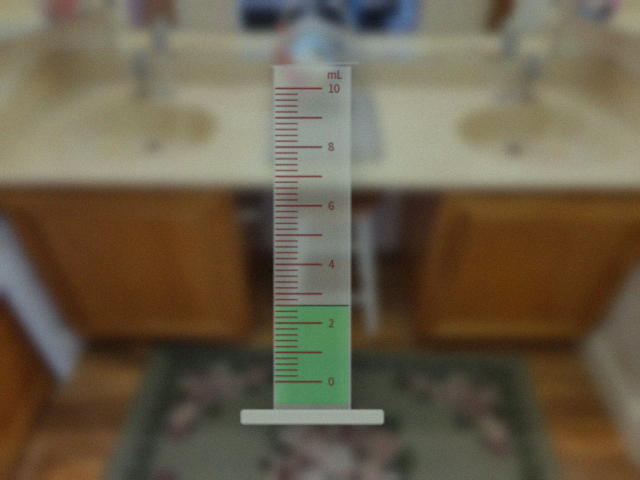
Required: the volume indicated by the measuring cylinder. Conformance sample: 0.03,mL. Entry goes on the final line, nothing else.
2.6,mL
